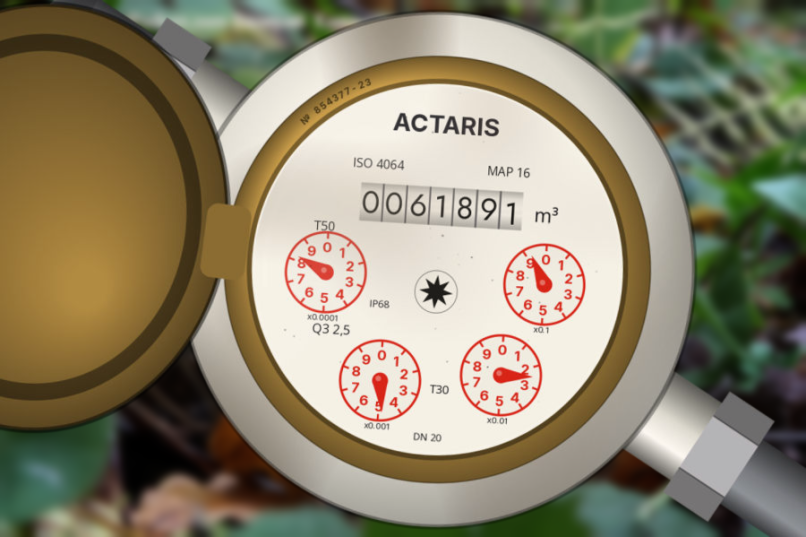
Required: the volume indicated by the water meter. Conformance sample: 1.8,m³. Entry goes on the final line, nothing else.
61890.9248,m³
